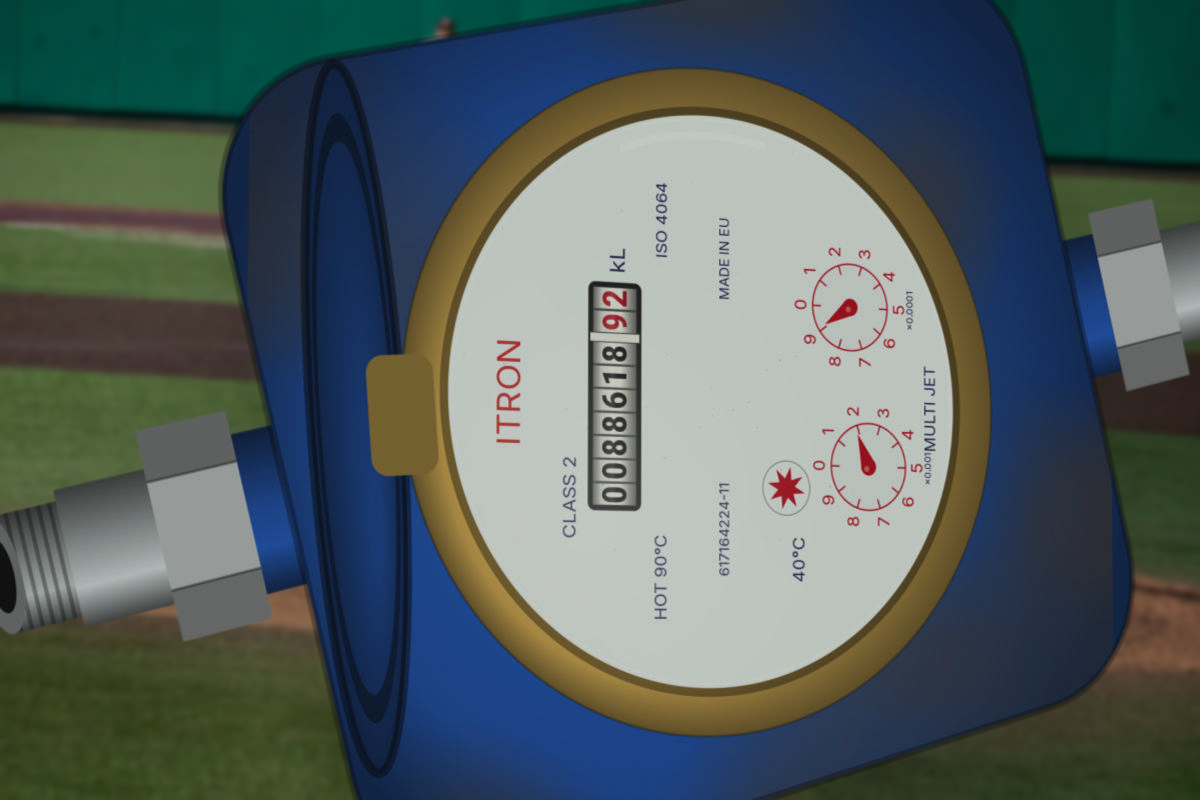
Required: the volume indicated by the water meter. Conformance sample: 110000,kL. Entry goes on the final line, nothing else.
88618.9219,kL
